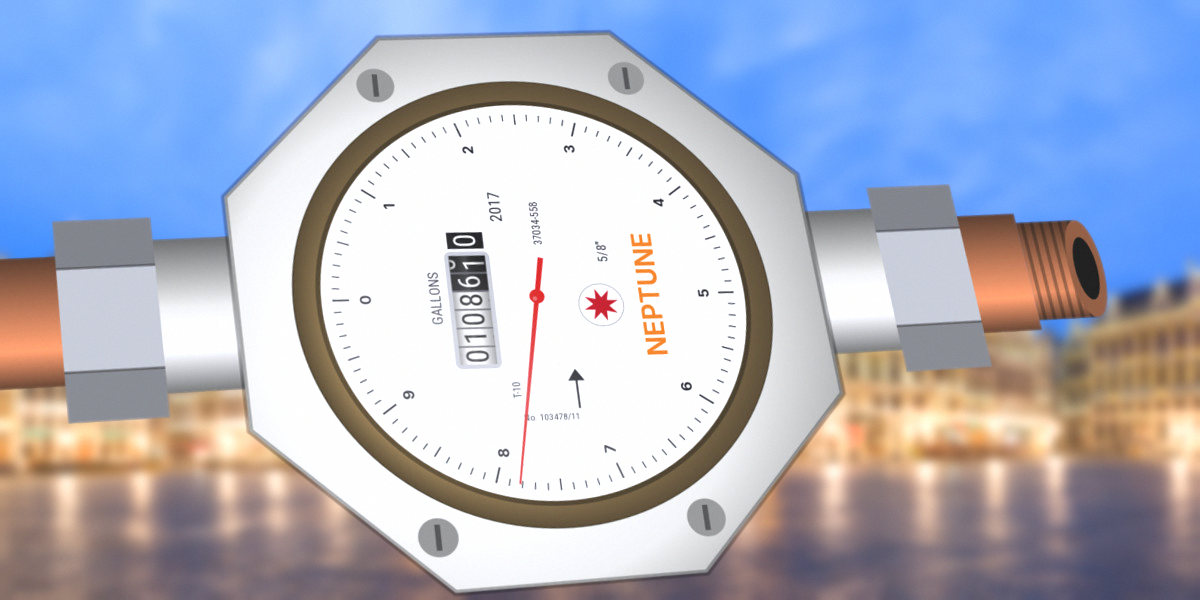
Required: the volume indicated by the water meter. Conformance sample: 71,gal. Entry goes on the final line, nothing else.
108607.8,gal
